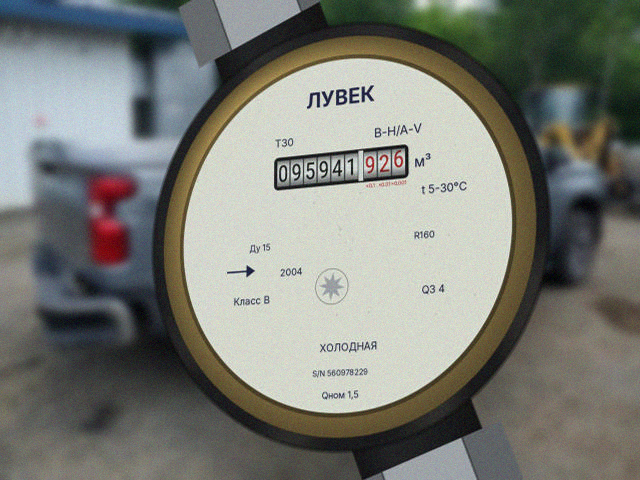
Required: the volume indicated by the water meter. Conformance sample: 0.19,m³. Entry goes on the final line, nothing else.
95941.926,m³
